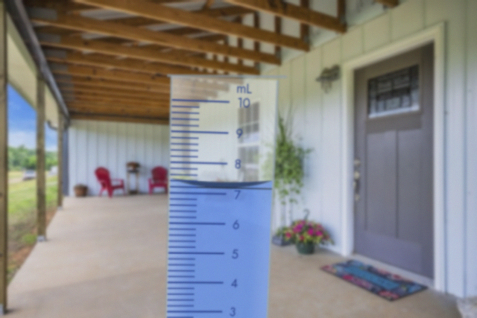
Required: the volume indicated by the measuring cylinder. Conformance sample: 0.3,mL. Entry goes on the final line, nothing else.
7.2,mL
